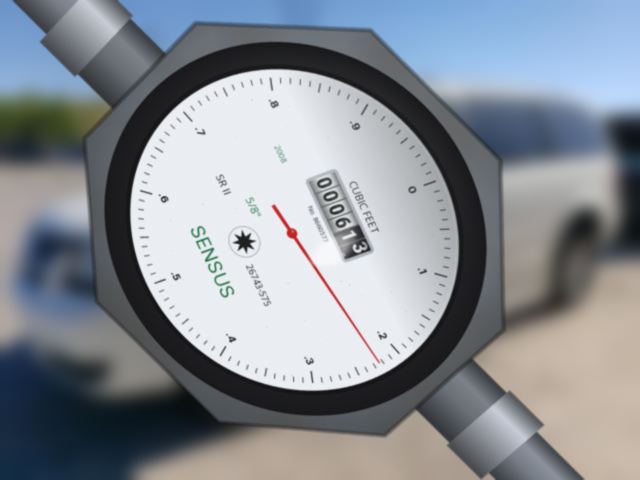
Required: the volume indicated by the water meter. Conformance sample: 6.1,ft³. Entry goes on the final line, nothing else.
613.22,ft³
